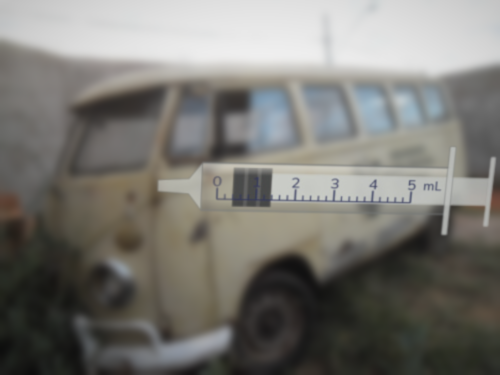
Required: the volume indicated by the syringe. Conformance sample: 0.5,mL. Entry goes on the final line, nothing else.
0.4,mL
